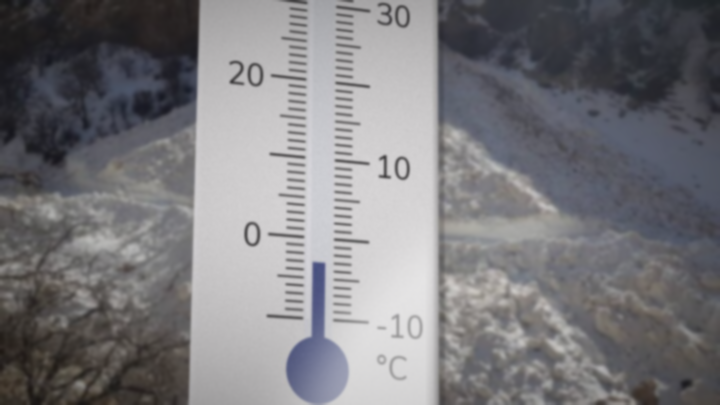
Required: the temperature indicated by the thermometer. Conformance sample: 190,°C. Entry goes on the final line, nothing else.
-3,°C
